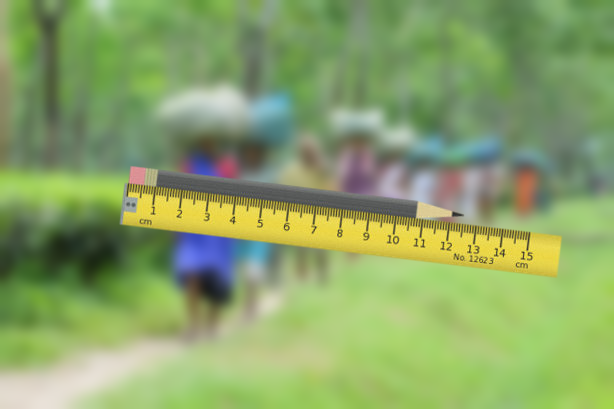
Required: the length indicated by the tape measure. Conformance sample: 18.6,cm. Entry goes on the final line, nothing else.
12.5,cm
